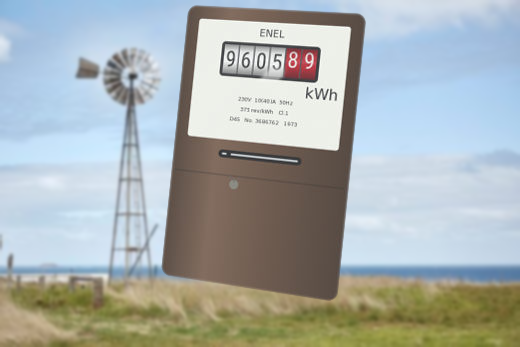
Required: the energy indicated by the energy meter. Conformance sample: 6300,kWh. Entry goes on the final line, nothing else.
9605.89,kWh
